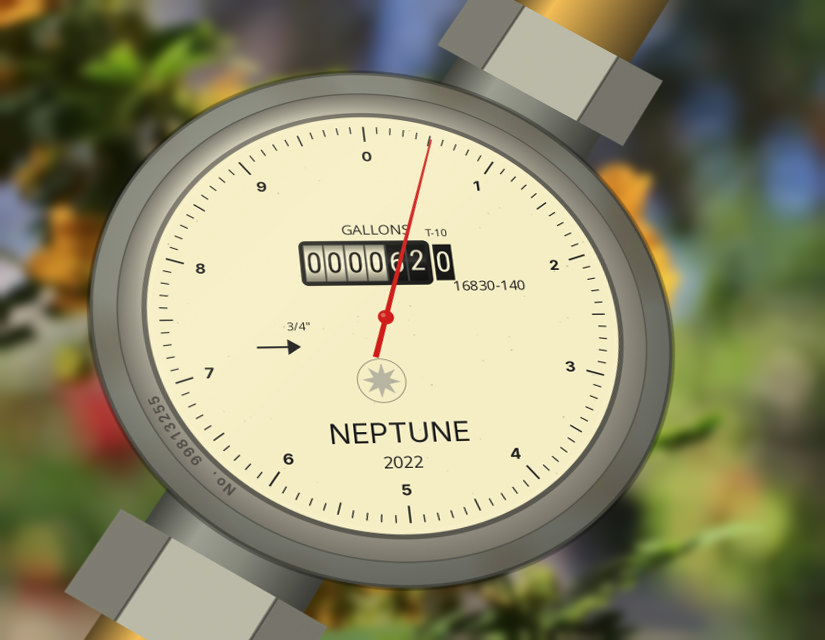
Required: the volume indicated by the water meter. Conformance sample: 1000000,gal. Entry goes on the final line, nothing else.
620.5,gal
